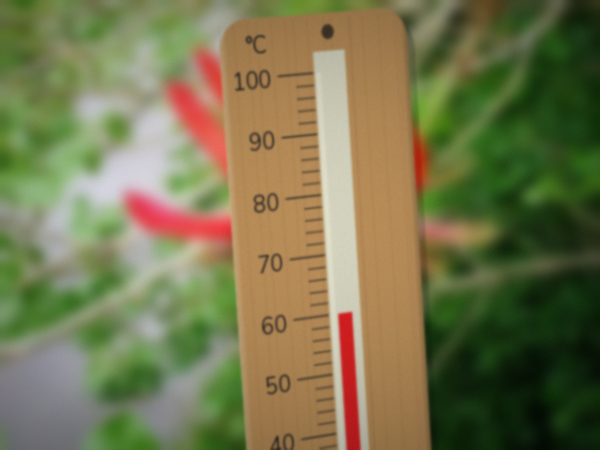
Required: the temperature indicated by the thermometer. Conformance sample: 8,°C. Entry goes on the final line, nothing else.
60,°C
